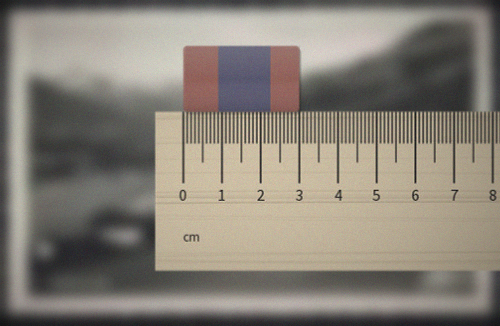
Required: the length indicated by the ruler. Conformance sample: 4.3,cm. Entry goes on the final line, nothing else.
3,cm
